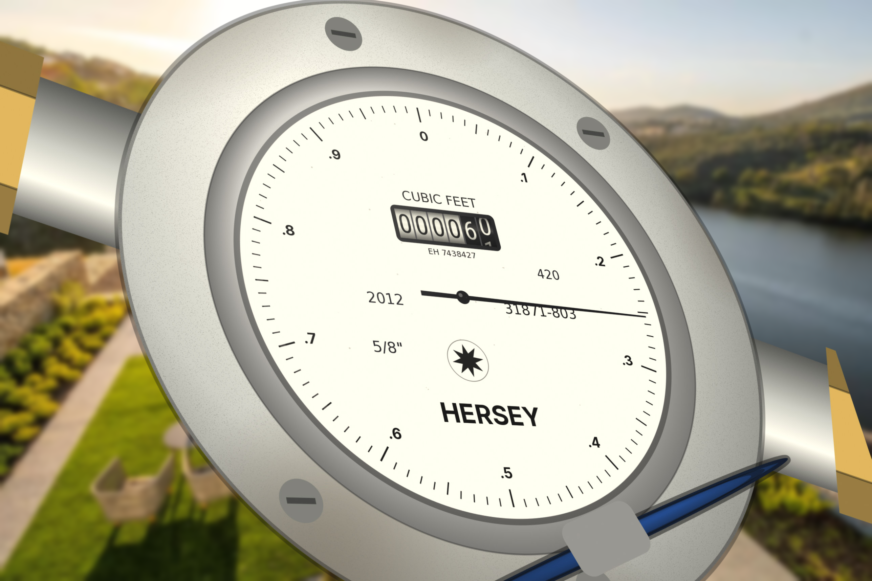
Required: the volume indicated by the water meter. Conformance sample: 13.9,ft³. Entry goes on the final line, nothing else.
60.25,ft³
